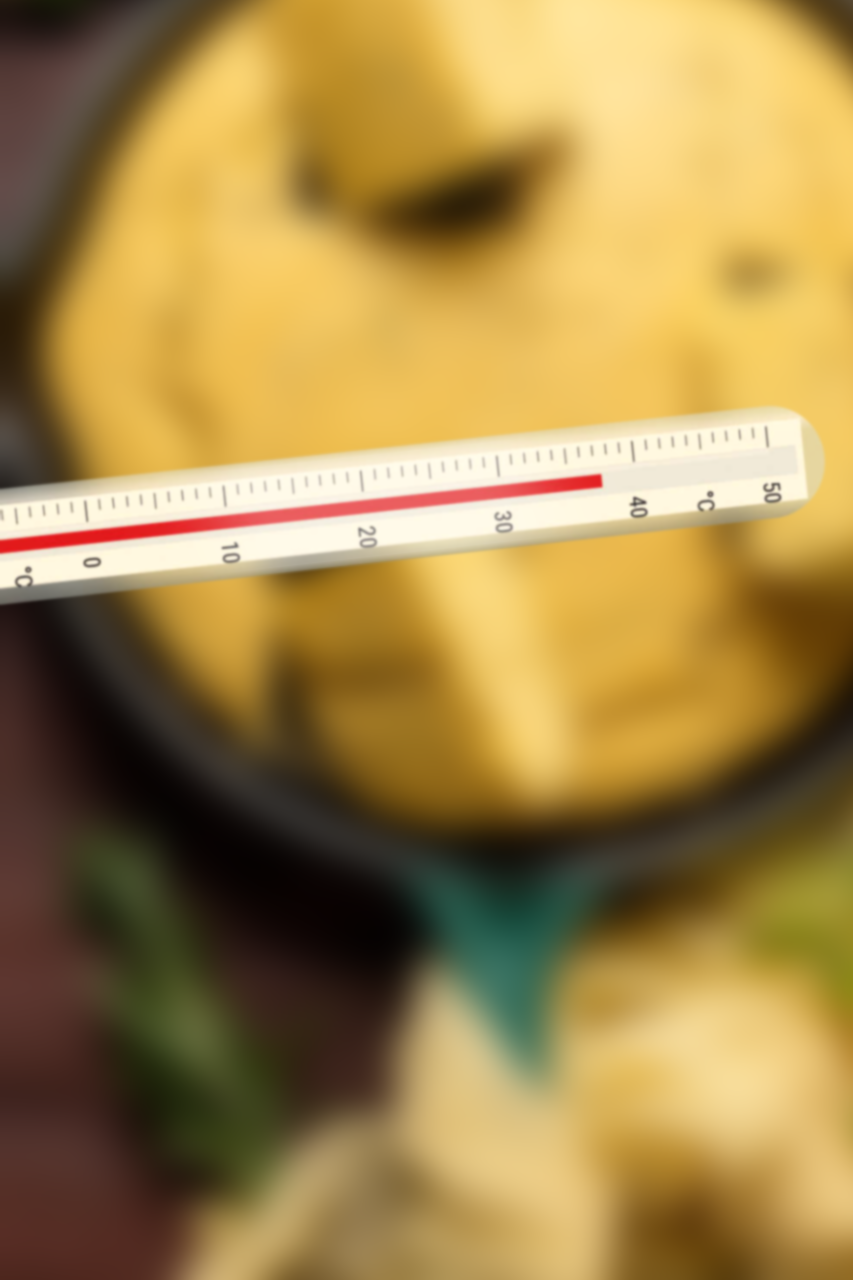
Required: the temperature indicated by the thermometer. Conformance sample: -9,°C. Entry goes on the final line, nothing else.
37.5,°C
